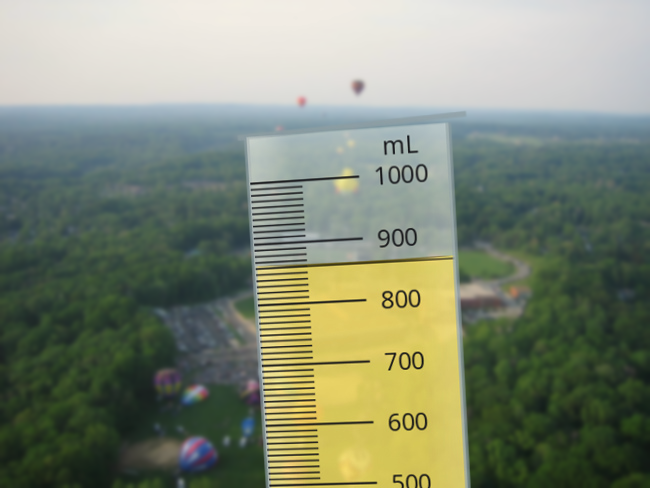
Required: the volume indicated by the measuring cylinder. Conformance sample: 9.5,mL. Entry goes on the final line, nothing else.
860,mL
